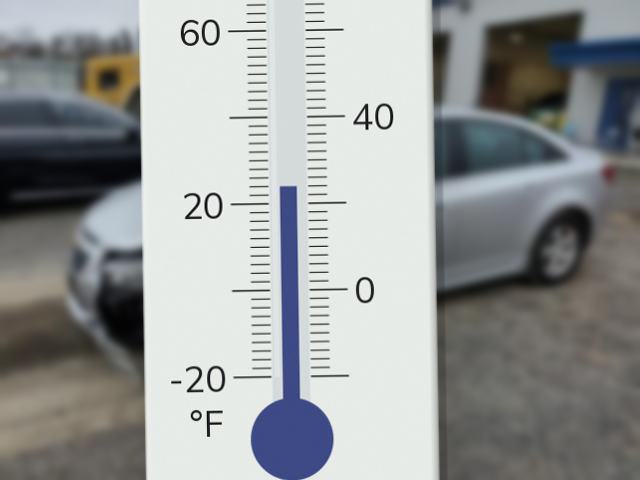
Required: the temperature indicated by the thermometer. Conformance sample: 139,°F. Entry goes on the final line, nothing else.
24,°F
